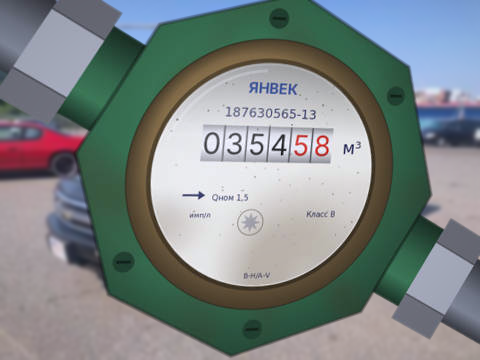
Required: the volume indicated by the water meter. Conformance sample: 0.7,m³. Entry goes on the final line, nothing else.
354.58,m³
